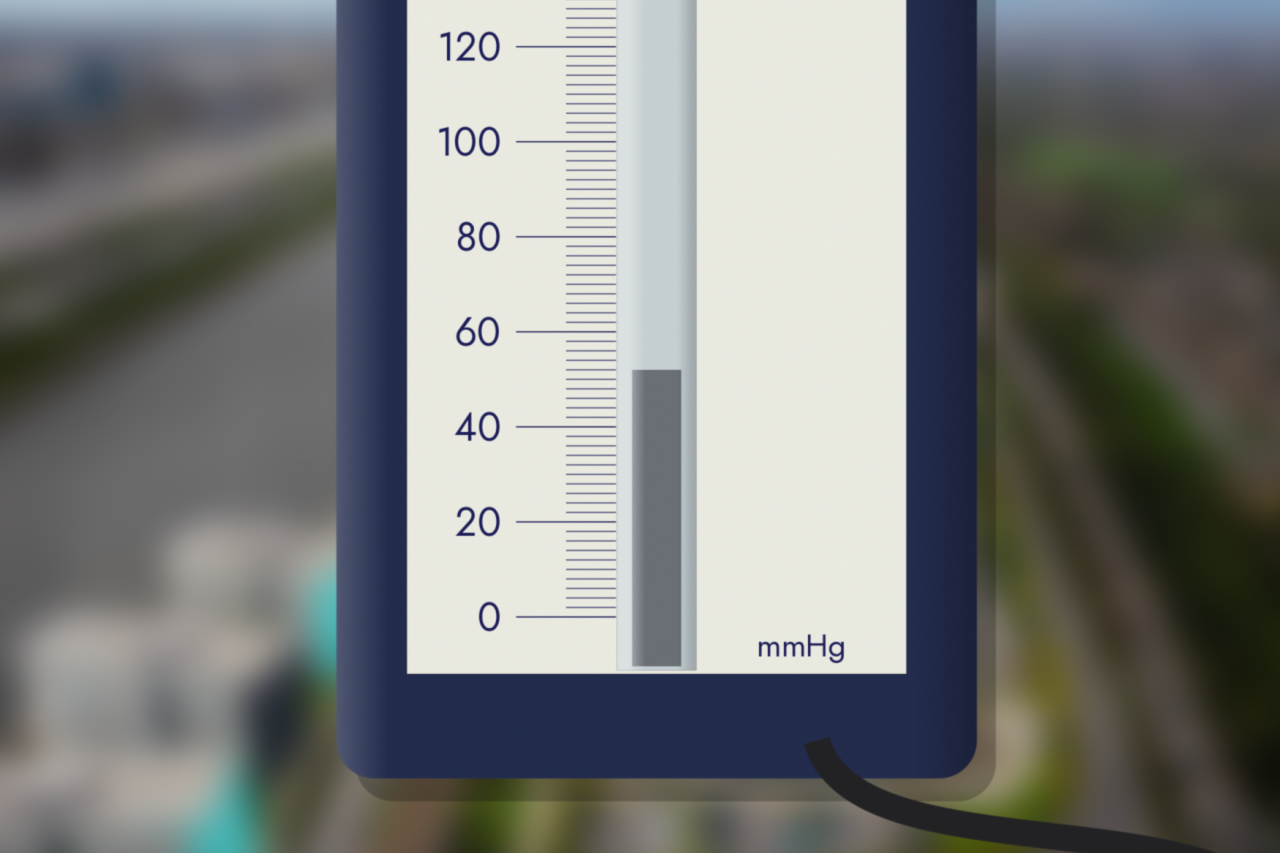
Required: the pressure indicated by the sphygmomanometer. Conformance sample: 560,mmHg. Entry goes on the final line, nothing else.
52,mmHg
